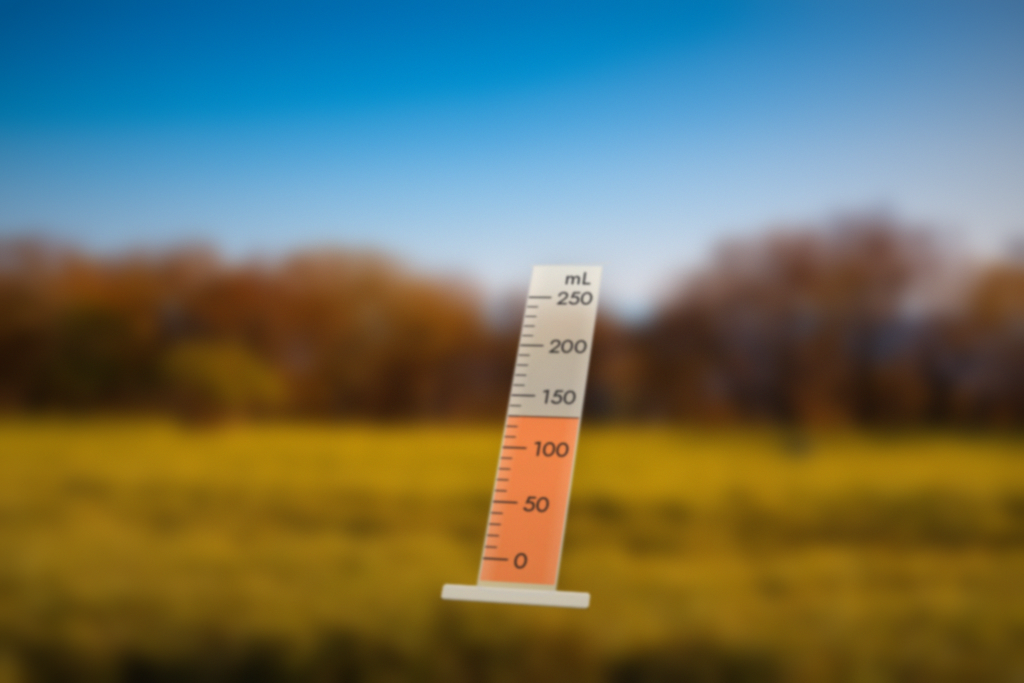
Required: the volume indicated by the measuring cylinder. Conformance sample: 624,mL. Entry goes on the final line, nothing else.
130,mL
